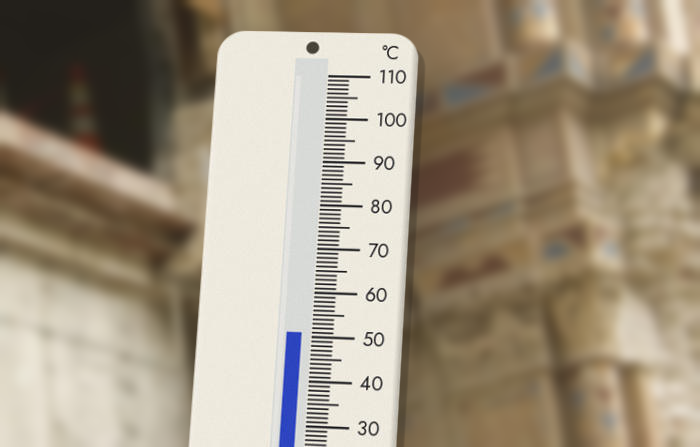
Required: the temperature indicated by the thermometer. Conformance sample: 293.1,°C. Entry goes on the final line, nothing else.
51,°C
